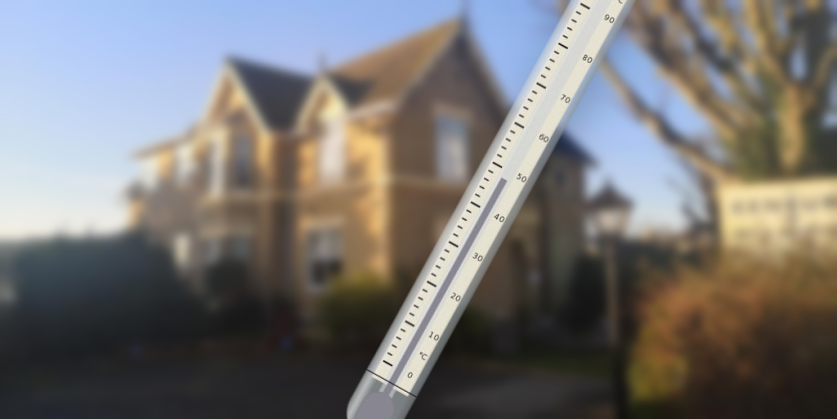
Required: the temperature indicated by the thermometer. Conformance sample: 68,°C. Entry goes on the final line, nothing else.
48,°C
